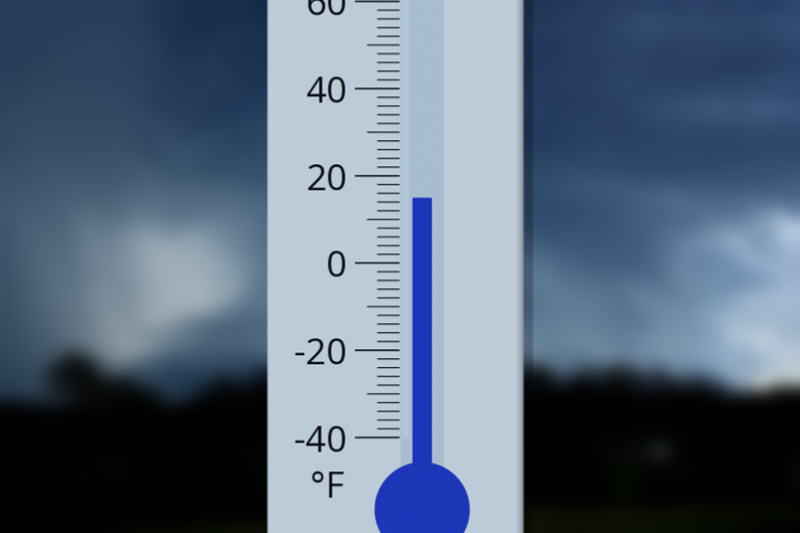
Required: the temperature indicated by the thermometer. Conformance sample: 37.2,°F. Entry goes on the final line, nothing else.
15,°F
